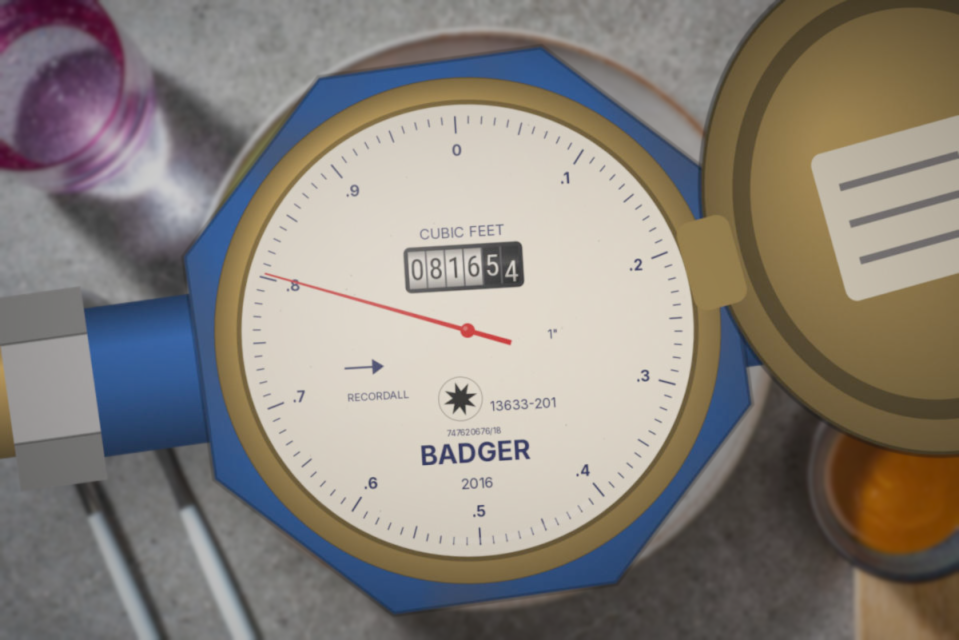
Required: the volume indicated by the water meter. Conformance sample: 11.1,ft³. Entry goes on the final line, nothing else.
81653.80,ft³
